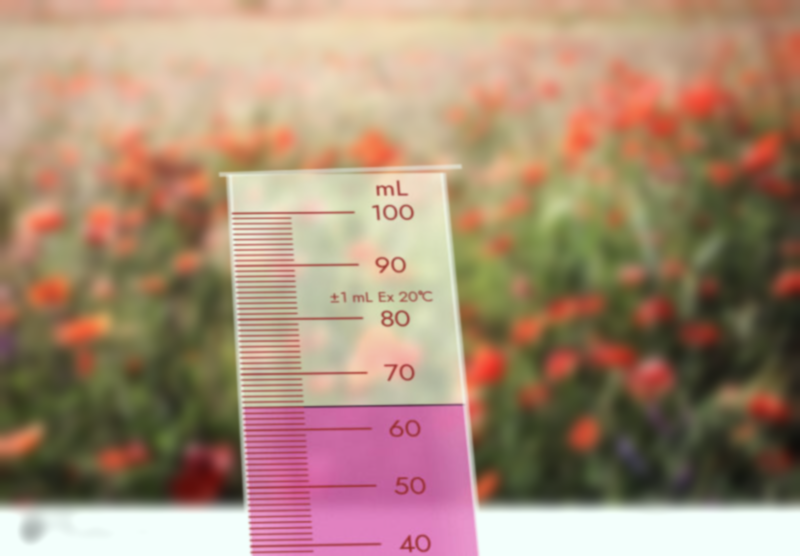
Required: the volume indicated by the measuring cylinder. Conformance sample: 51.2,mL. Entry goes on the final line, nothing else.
64,mL
